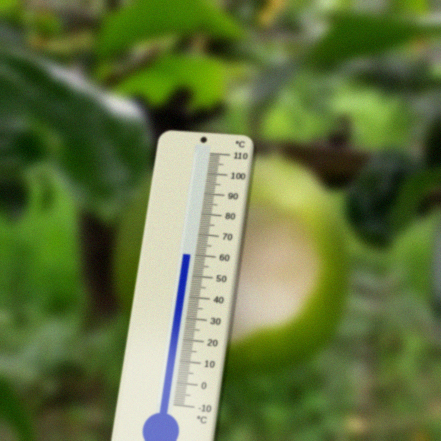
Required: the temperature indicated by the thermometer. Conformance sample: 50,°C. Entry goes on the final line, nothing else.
60,°C
